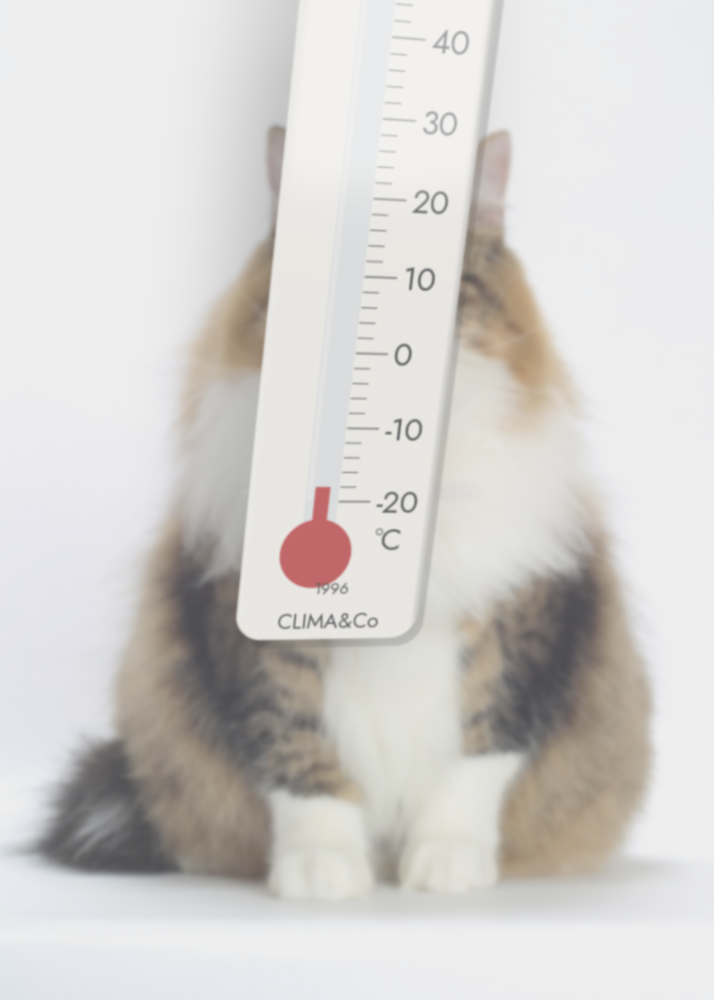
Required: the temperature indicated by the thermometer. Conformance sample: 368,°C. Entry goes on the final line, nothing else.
-18,°C
